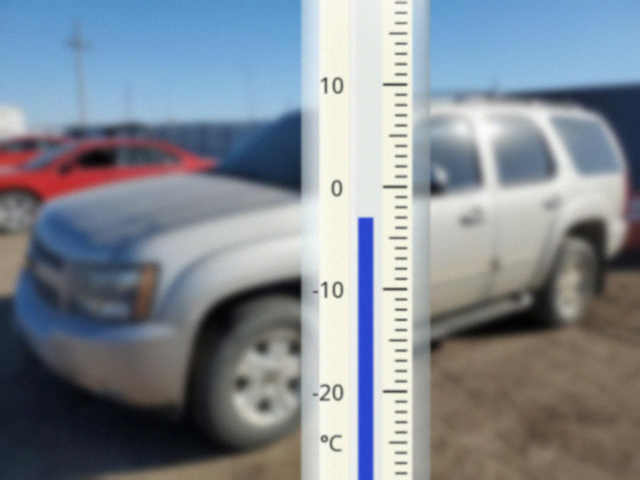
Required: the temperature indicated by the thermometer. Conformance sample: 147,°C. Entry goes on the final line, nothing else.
-3,°C
